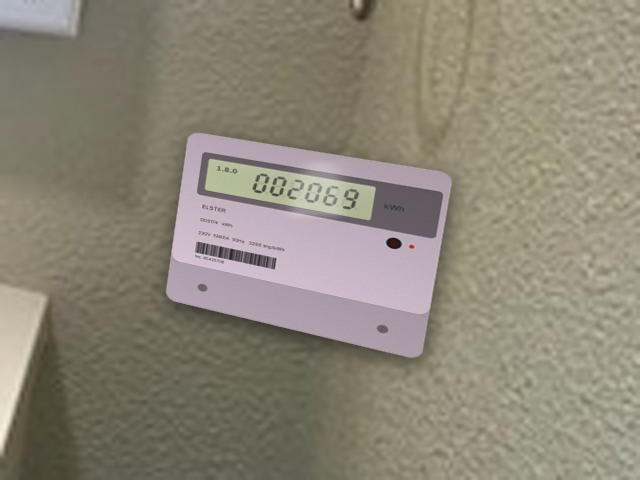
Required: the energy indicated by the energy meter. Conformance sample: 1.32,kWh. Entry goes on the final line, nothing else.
2069,kWh
